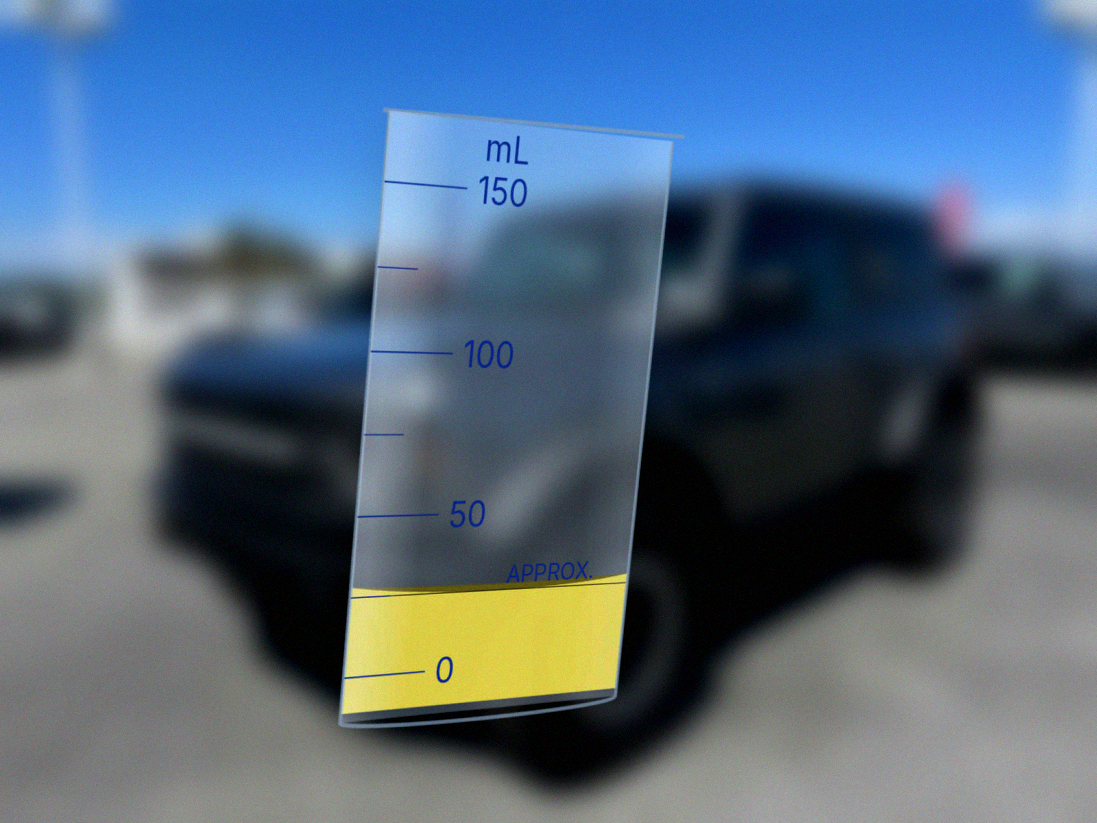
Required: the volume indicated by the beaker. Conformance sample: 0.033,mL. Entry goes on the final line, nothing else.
25,mL
